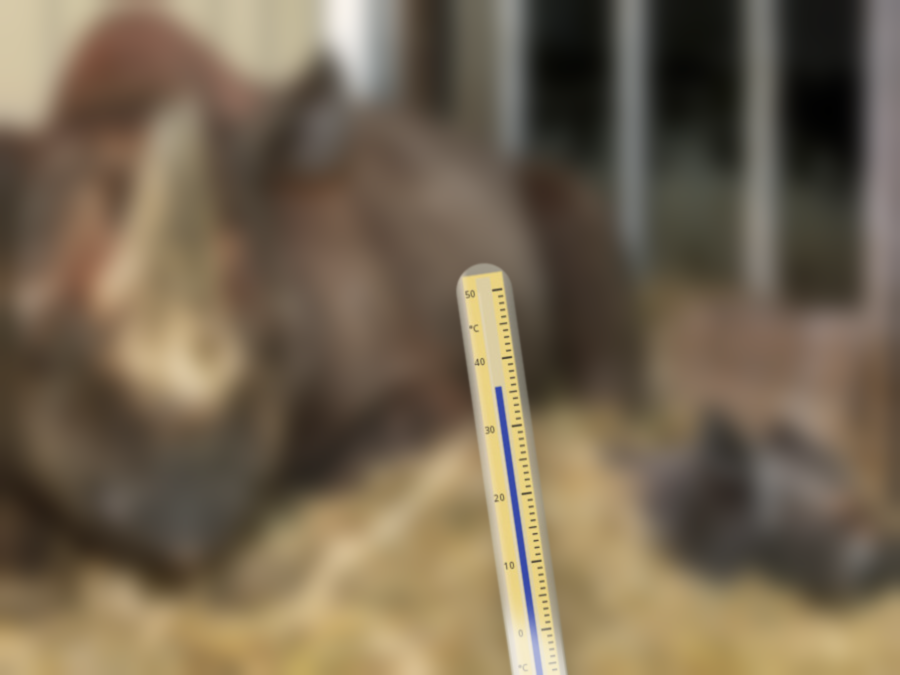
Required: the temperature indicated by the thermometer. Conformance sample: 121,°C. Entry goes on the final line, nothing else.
36,°C
